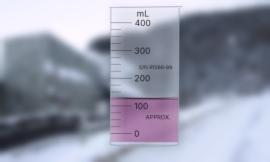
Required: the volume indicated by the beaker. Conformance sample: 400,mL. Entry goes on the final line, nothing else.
125,mL
